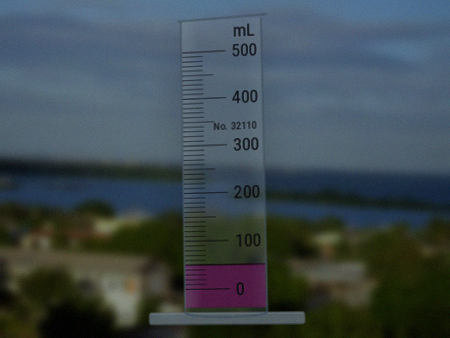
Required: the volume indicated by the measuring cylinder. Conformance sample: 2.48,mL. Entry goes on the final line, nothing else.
50,mL
